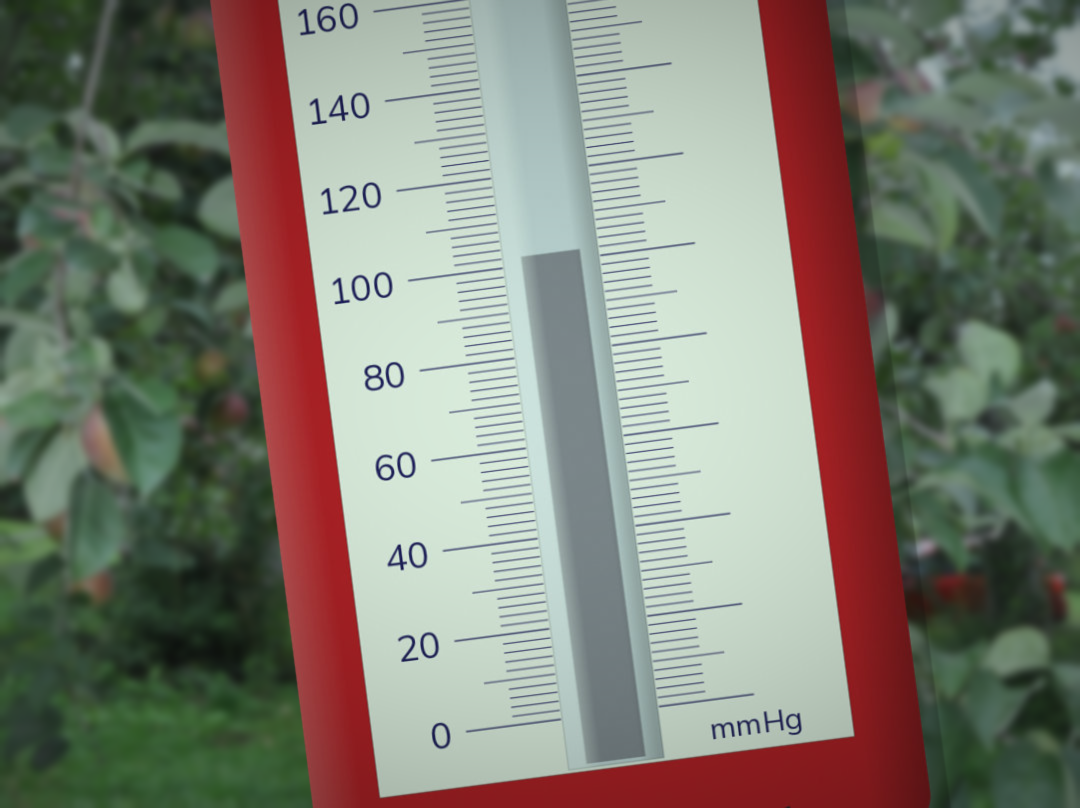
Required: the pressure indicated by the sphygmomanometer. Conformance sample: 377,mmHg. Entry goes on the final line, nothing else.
102,mmHg
